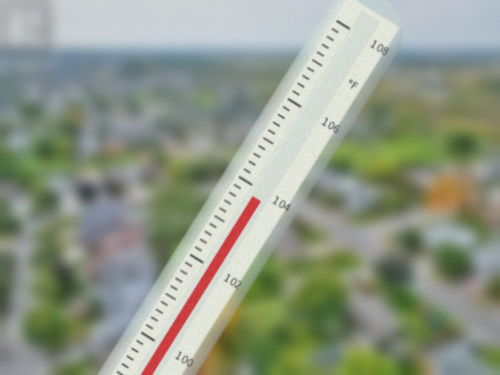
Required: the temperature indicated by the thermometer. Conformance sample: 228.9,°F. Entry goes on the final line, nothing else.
103.8,°F
